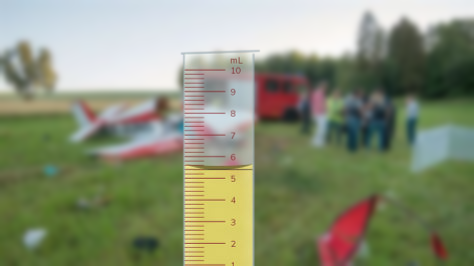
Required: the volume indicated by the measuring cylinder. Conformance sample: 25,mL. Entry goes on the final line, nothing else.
5.4,mL
